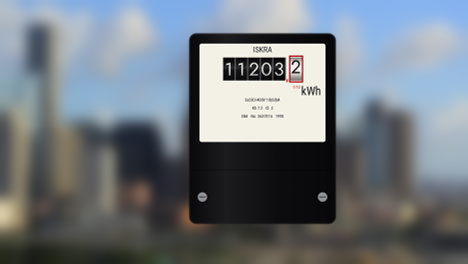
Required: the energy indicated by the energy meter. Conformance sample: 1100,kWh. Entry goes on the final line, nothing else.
11203.2,kWh
